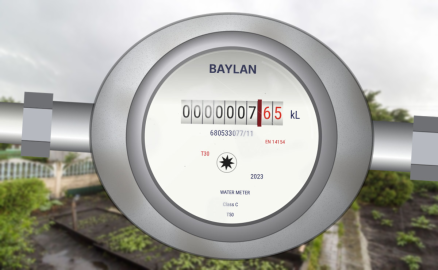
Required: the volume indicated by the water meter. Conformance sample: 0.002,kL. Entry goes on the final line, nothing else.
7.65,kL
